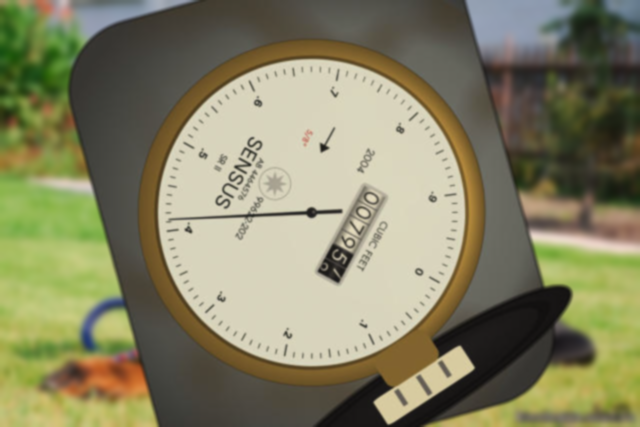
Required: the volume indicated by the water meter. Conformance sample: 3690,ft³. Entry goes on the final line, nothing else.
7957.41,ft³
